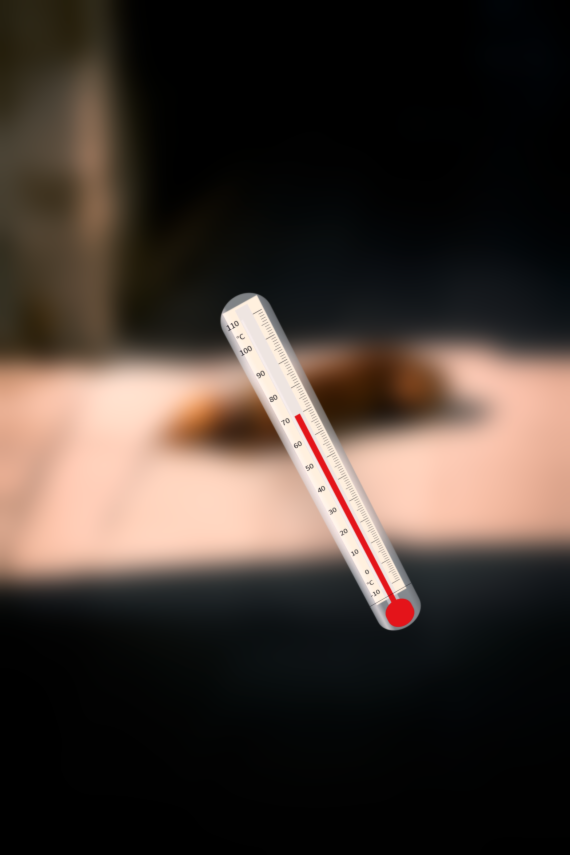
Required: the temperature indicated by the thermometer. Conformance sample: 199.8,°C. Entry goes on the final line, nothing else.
70,°C
